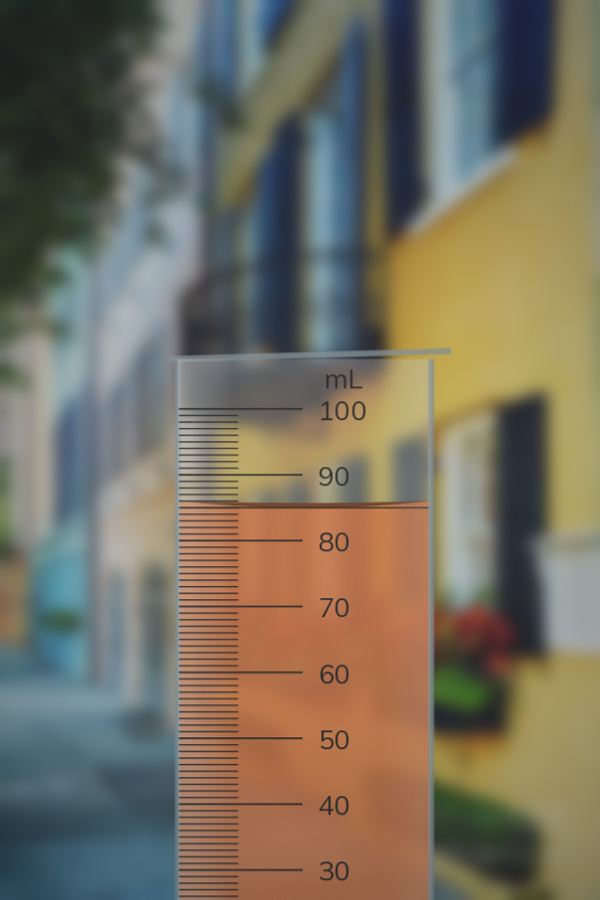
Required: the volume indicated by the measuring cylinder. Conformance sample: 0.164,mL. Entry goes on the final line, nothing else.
85,mL
